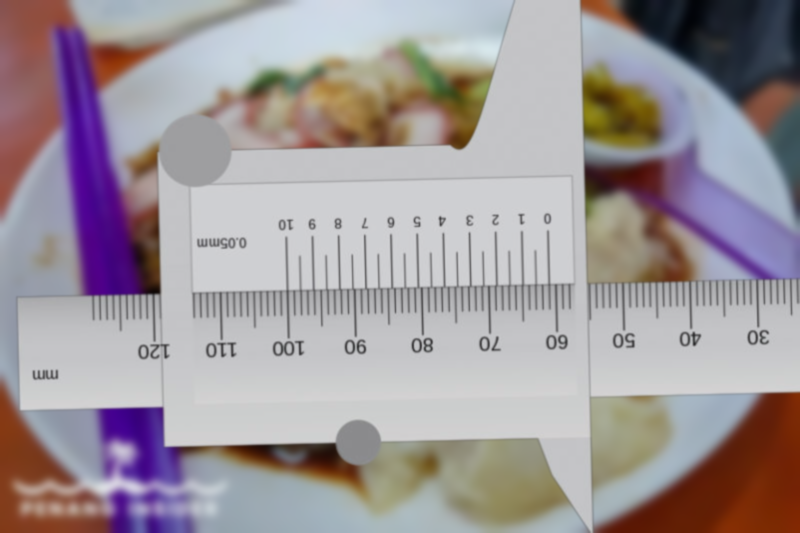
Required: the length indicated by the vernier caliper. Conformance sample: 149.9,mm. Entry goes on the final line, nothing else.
61.0,mm
